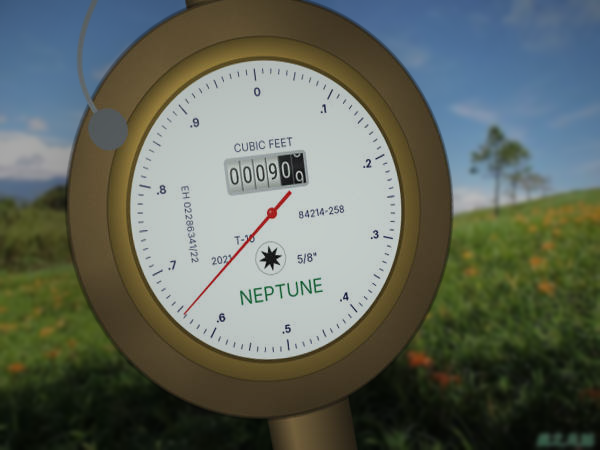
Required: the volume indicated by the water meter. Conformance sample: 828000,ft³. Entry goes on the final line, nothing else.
908.64,ft³
